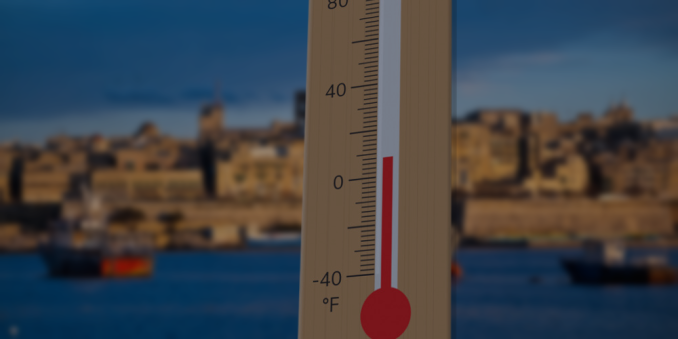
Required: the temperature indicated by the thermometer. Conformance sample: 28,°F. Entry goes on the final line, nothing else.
8,°F
